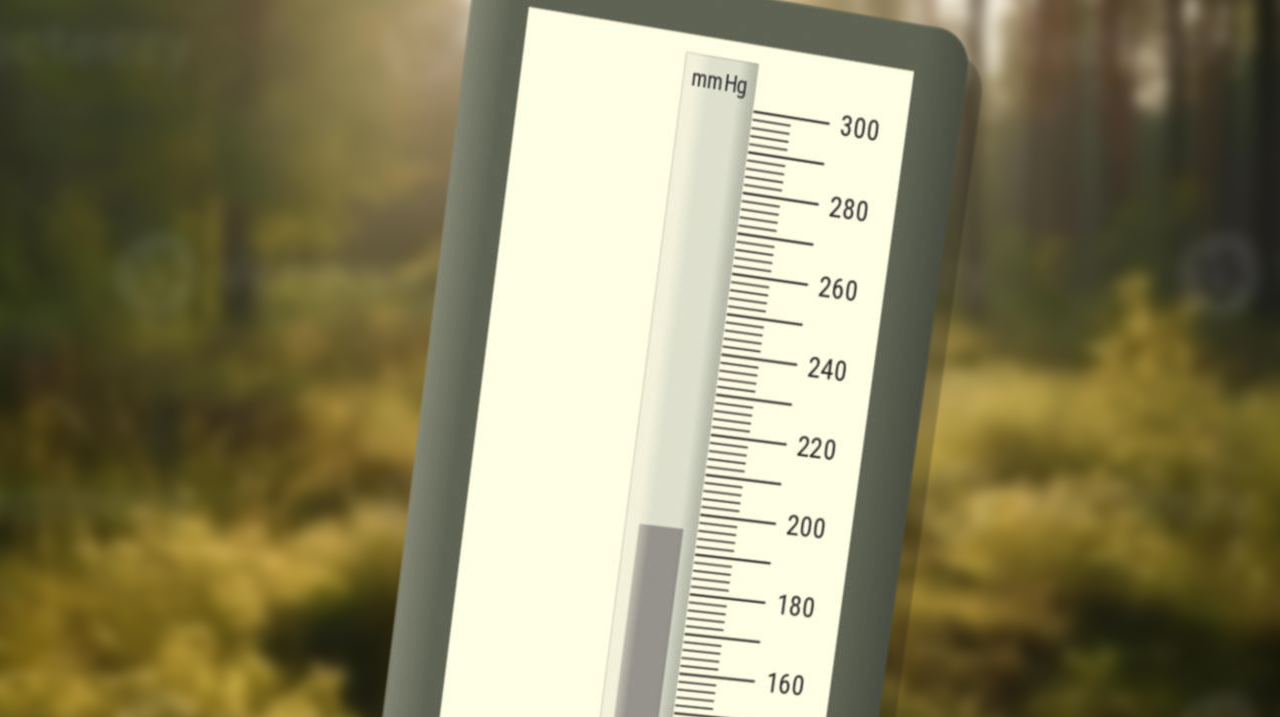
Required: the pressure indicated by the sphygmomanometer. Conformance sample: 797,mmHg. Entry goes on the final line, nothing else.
196,mmHg
